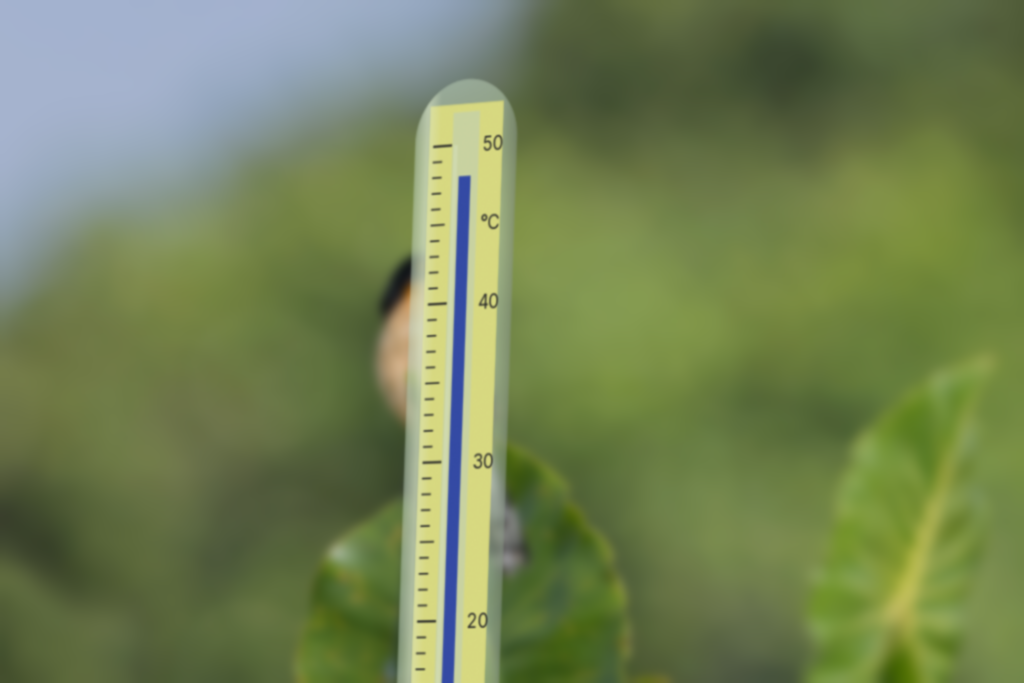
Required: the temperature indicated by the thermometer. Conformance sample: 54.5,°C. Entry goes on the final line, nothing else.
48,°C
